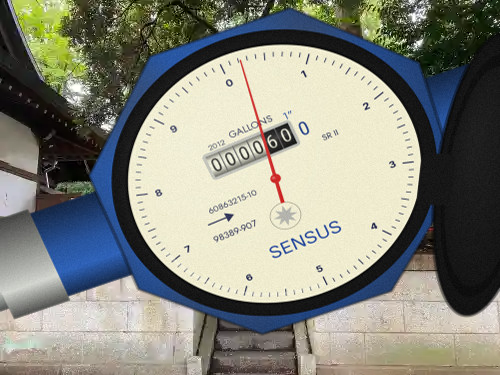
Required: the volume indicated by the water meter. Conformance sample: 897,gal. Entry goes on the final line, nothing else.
600.2,gal
